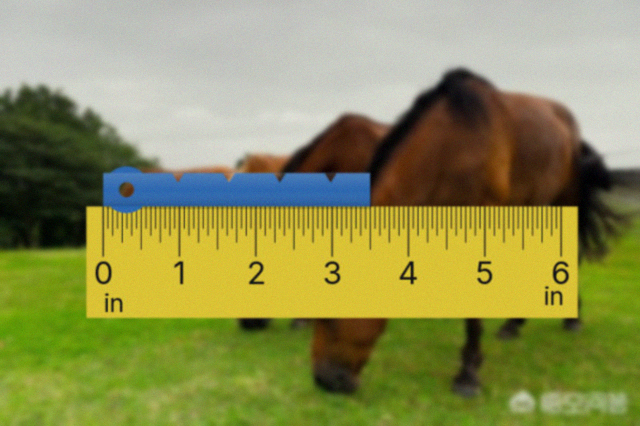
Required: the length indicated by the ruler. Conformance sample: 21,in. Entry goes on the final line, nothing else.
3.5,in
